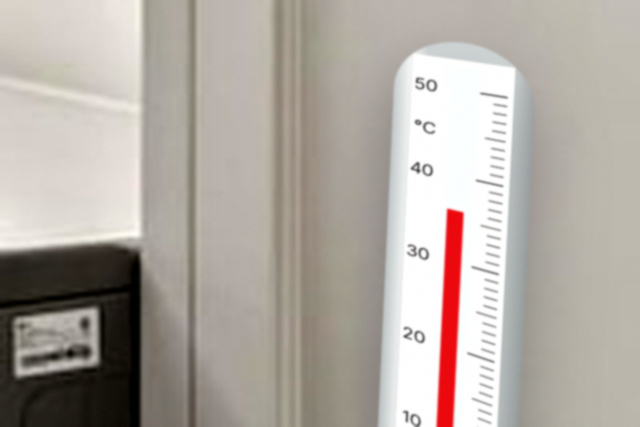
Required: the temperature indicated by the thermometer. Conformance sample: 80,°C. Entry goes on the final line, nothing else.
36,°C
